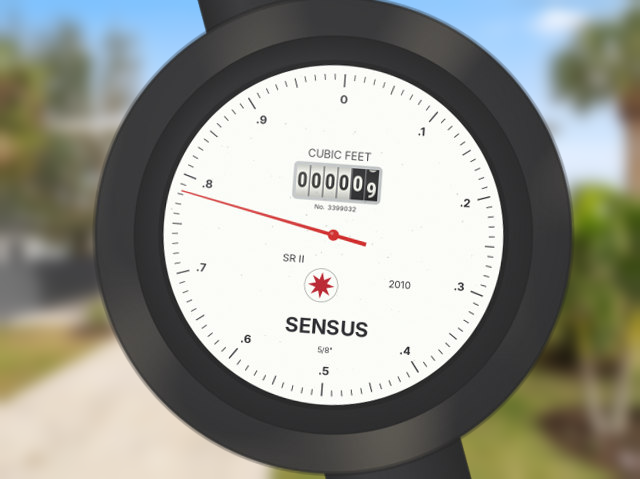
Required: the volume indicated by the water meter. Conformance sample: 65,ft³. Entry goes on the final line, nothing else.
8.78,ft³
